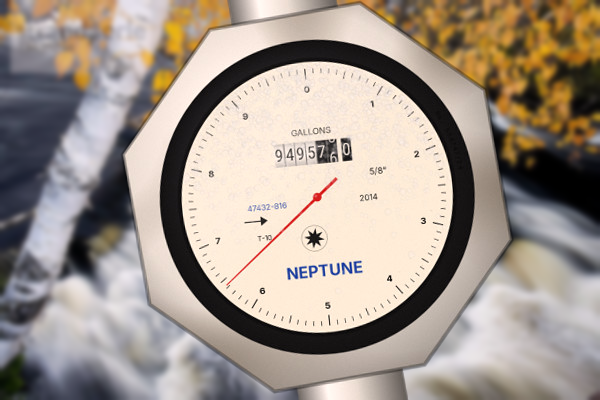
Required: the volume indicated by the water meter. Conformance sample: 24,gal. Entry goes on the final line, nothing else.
9495756.4,gal
